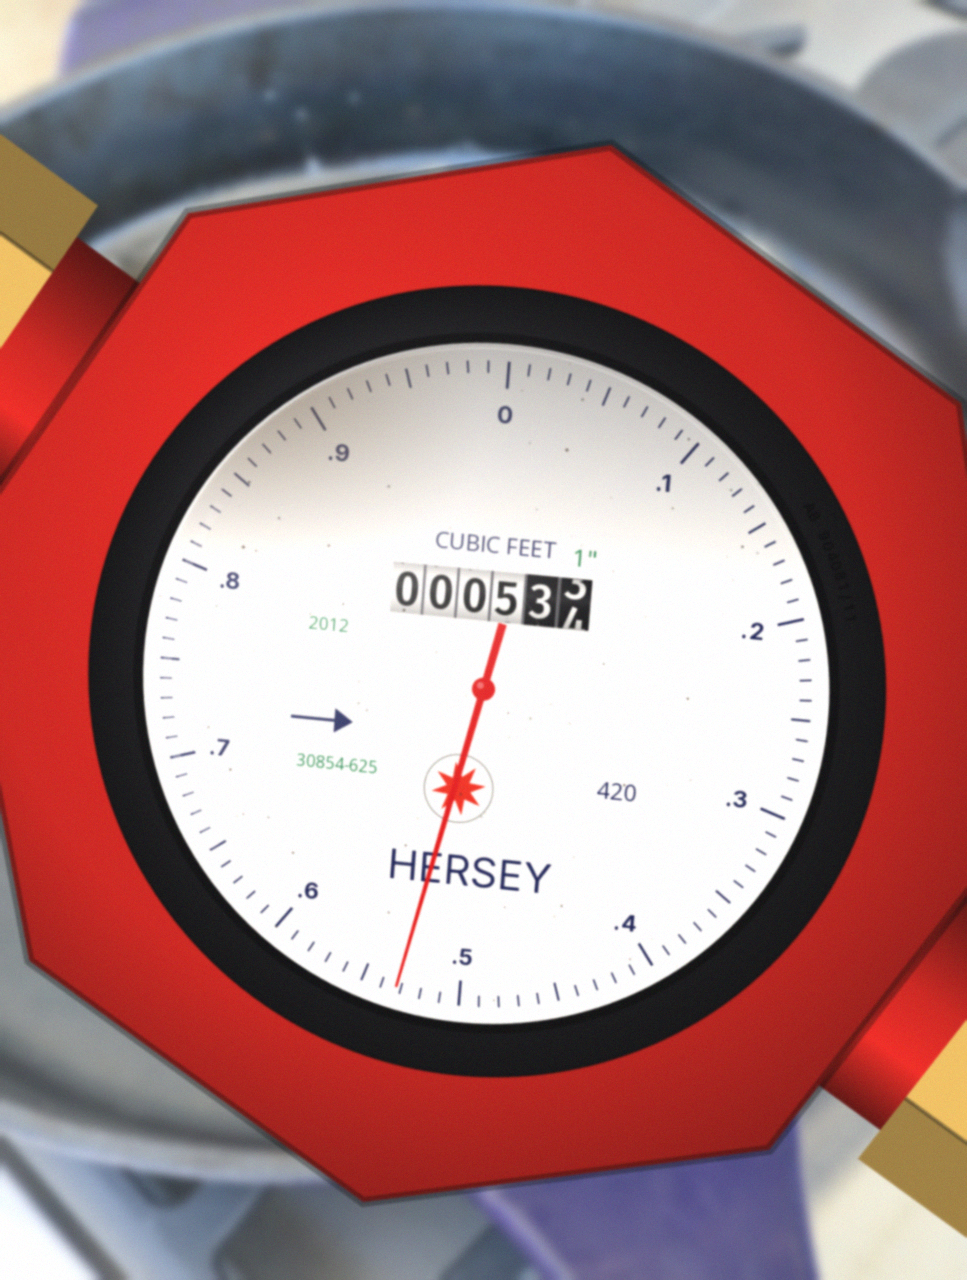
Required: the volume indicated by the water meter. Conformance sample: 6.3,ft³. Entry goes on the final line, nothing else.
533.53,ft³
